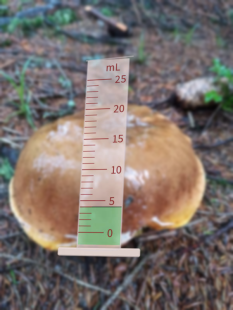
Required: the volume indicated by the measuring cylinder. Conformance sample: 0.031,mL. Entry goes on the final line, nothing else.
4,mL
